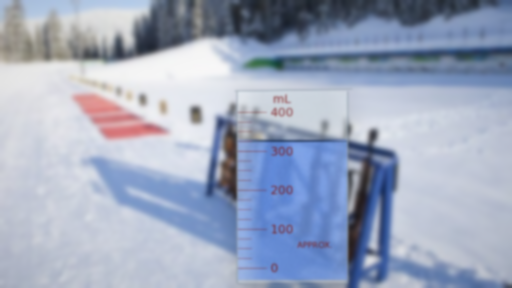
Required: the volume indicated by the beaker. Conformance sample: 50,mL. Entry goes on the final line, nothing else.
325,mL
